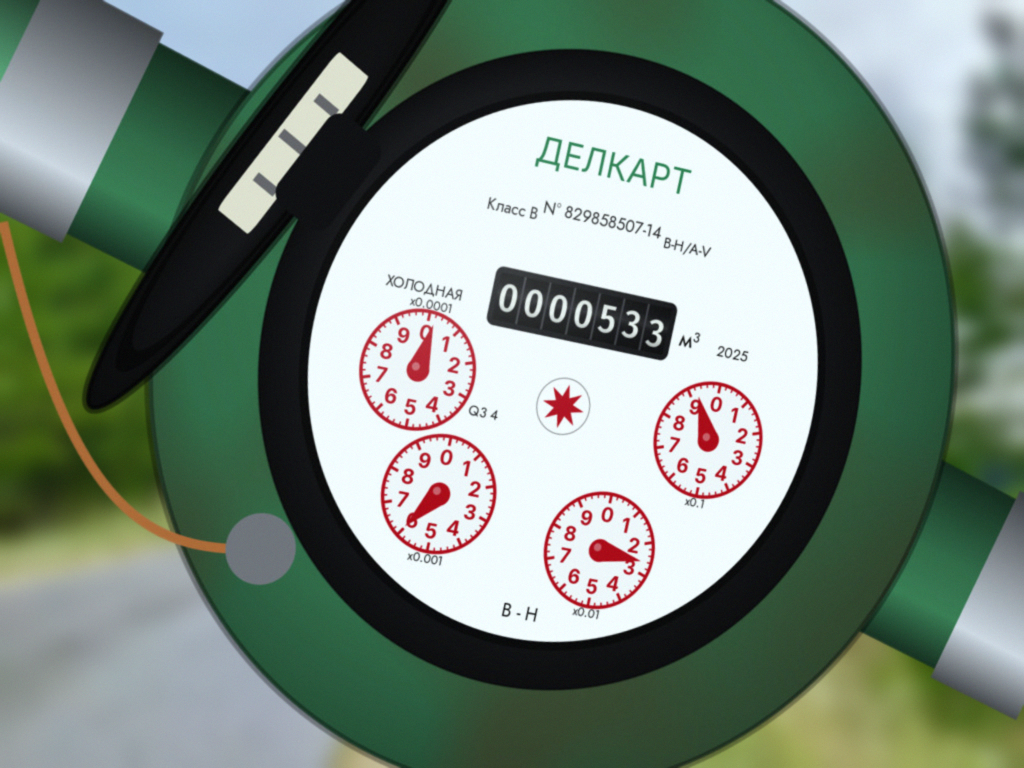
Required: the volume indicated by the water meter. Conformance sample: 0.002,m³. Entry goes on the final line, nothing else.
532.9260,m³
